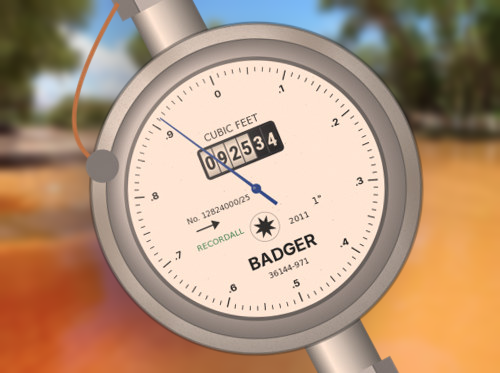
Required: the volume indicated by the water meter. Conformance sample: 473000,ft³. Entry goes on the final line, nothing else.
92533.91,ft³
